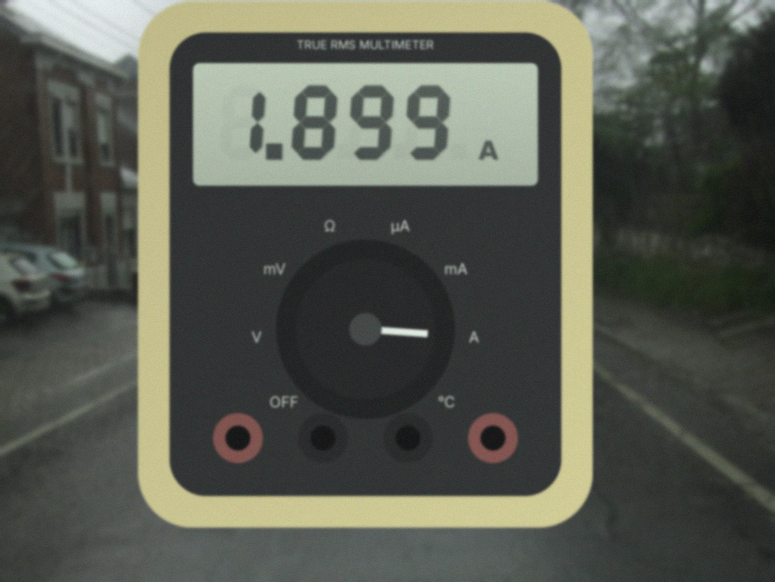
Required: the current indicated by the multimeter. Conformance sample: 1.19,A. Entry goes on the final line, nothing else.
1.899,A
